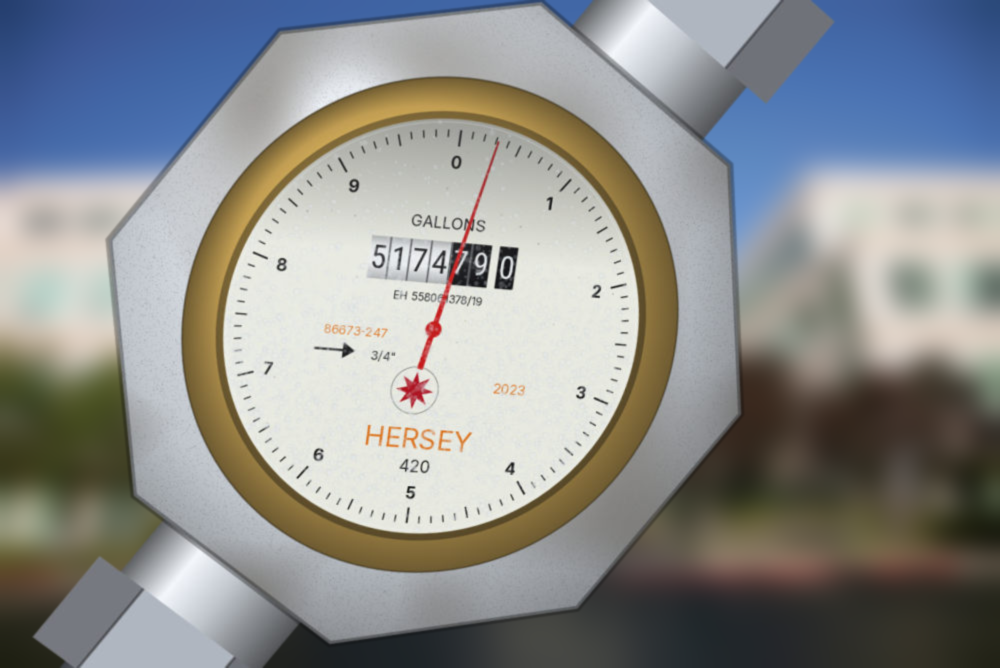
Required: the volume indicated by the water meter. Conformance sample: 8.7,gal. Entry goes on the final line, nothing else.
5174790.3,gal
